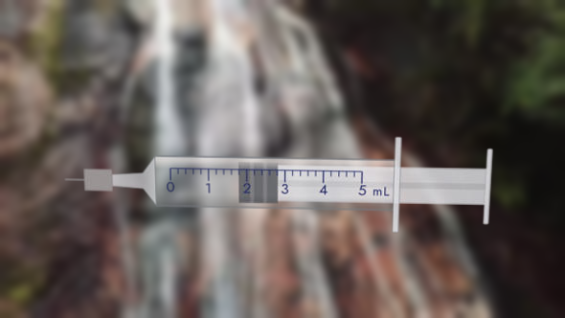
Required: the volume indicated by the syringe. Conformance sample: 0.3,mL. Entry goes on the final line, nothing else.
1.8,mL
